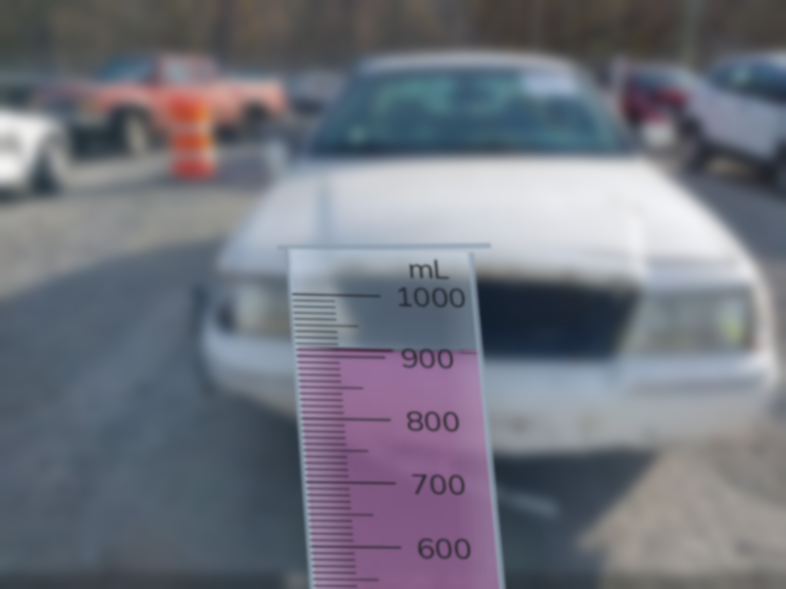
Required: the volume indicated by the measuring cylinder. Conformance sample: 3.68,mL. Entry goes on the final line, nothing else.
910,mL
